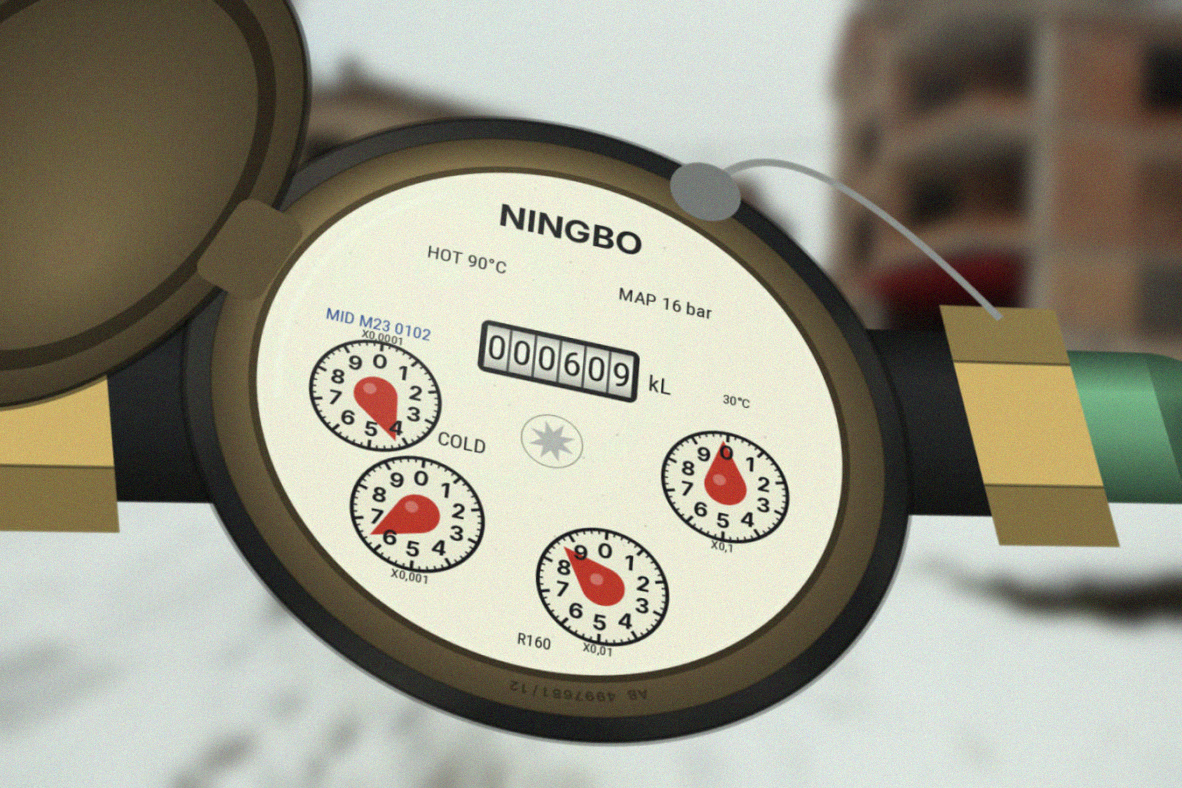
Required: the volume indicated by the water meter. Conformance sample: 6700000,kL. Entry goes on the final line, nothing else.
608.9864,kL
